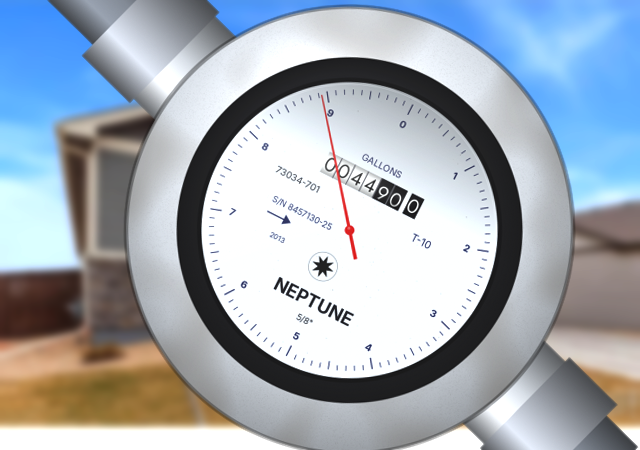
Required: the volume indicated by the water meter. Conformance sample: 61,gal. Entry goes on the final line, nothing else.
44898.9,gal
